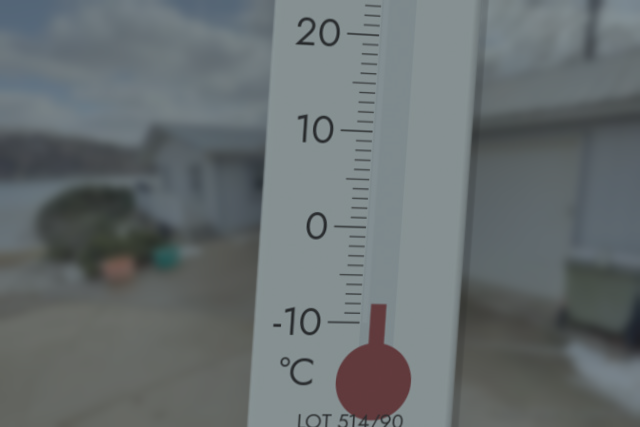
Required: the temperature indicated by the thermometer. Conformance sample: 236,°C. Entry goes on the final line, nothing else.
-8,°C
